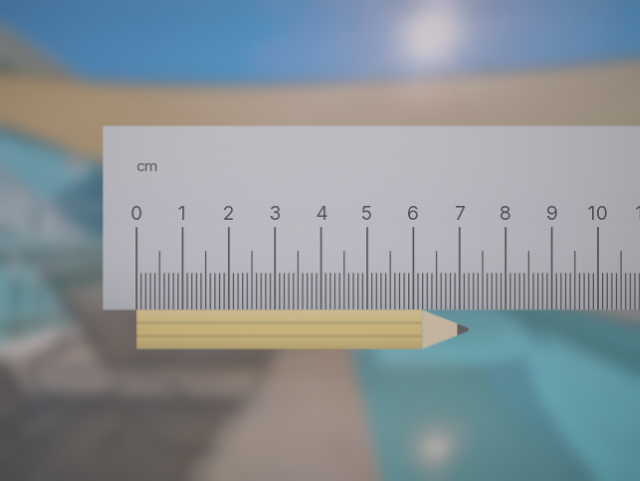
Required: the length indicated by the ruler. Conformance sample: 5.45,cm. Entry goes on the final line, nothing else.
7.2,cm
